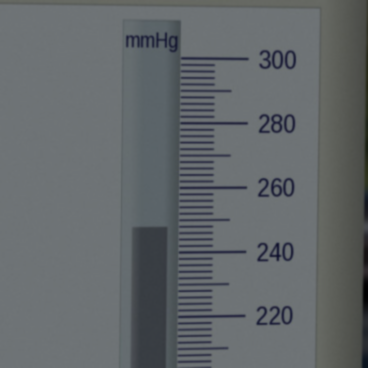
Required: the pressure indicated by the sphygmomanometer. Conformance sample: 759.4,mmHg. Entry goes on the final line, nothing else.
248,mmHg
